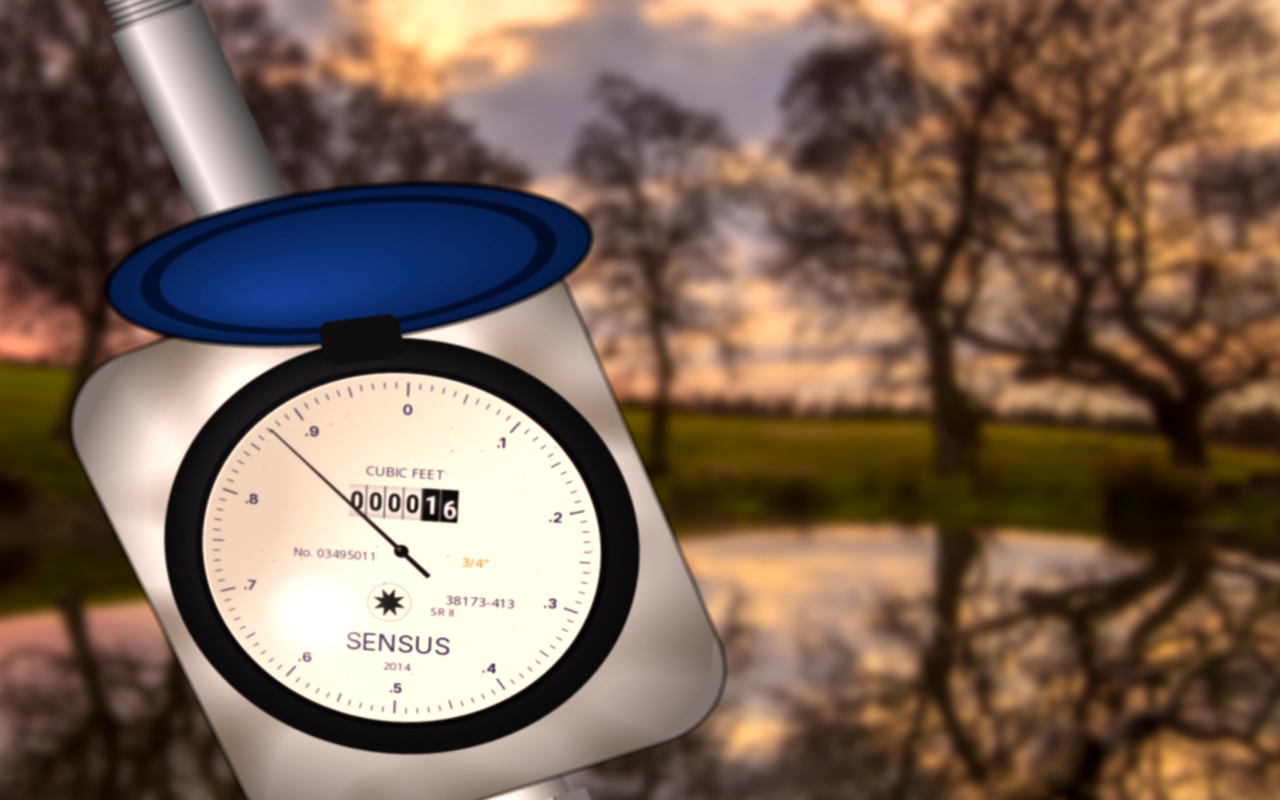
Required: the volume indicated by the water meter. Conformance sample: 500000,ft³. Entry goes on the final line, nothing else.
15.87,ft³
